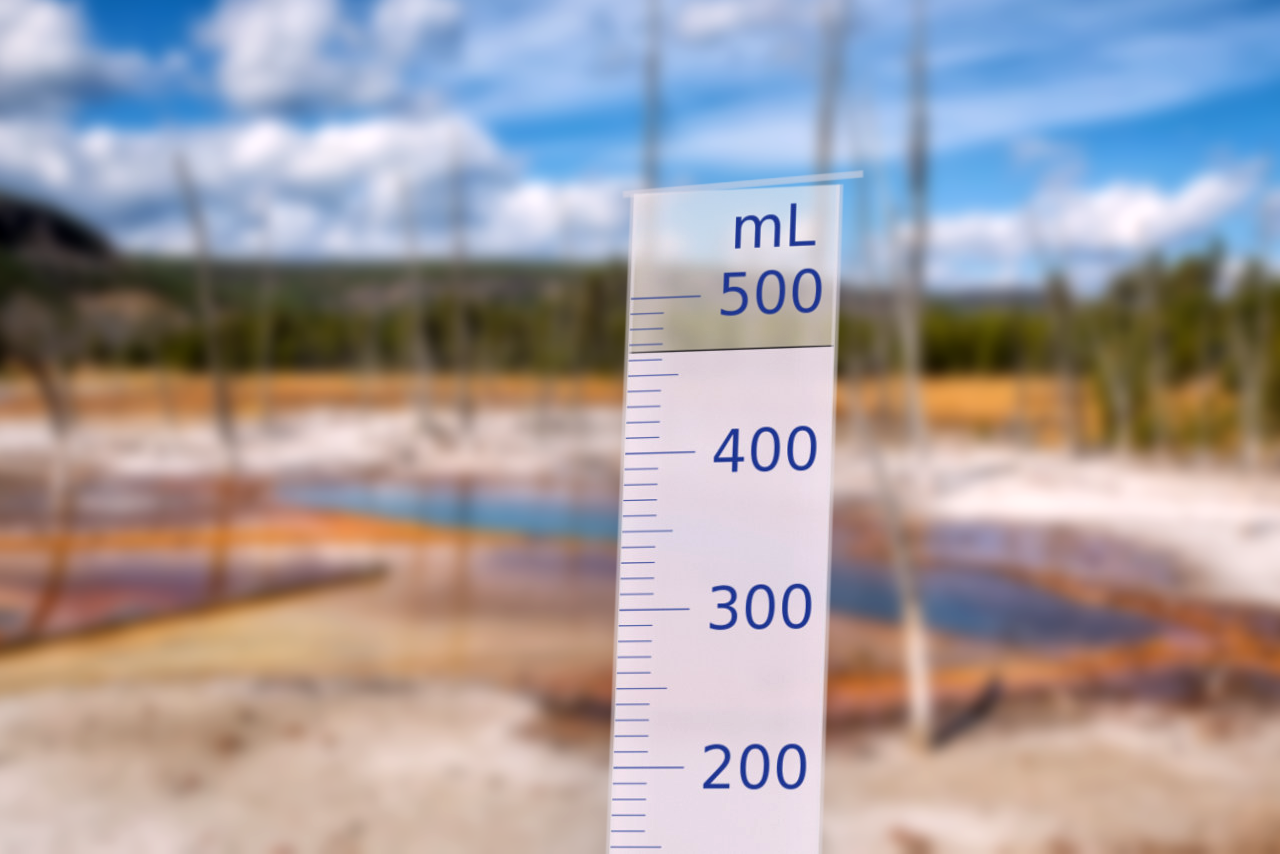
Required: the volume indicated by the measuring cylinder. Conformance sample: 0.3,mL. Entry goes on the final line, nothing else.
465,mL
